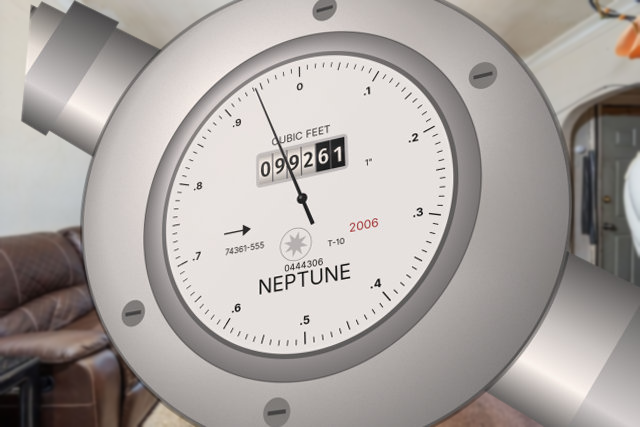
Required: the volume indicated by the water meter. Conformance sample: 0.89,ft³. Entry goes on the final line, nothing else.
99260.94,ft³
